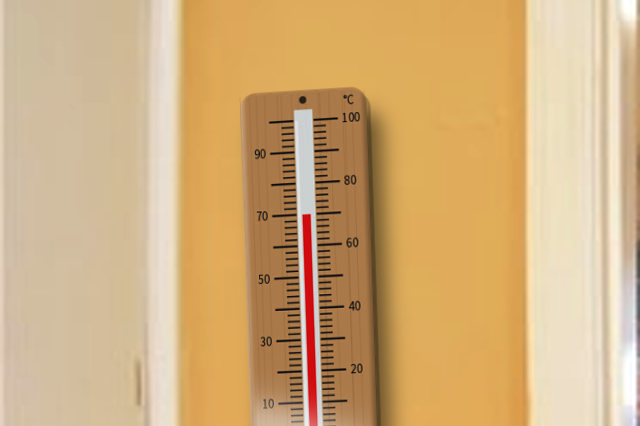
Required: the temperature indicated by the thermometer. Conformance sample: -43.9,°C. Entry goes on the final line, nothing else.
70,°C
